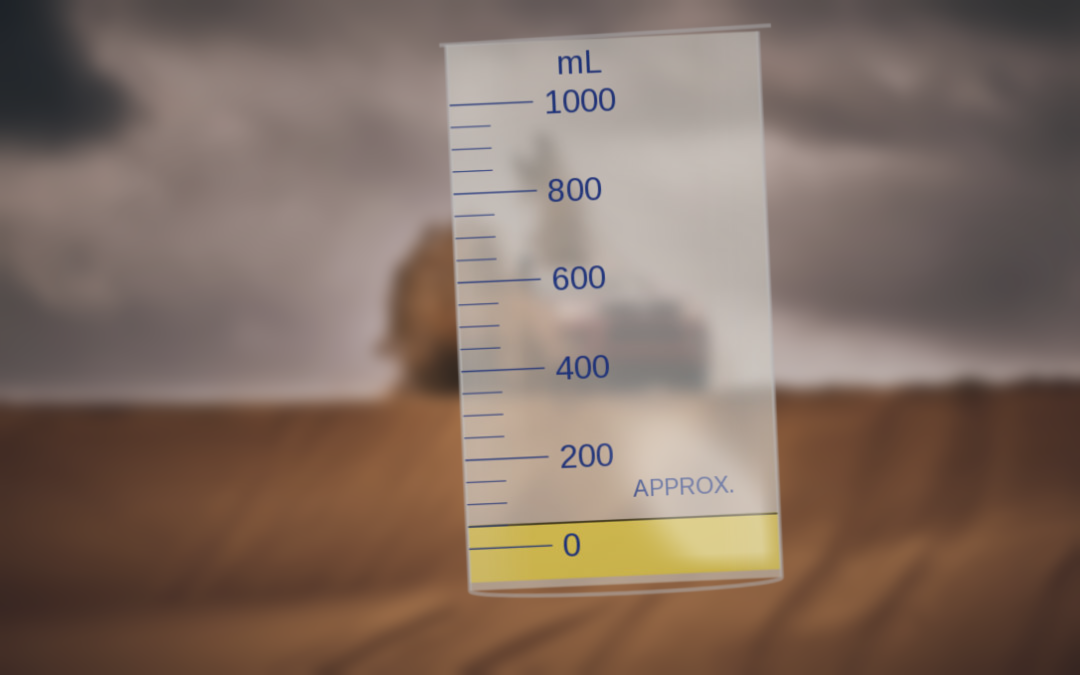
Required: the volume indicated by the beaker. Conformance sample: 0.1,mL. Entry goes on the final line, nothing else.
50,mL
